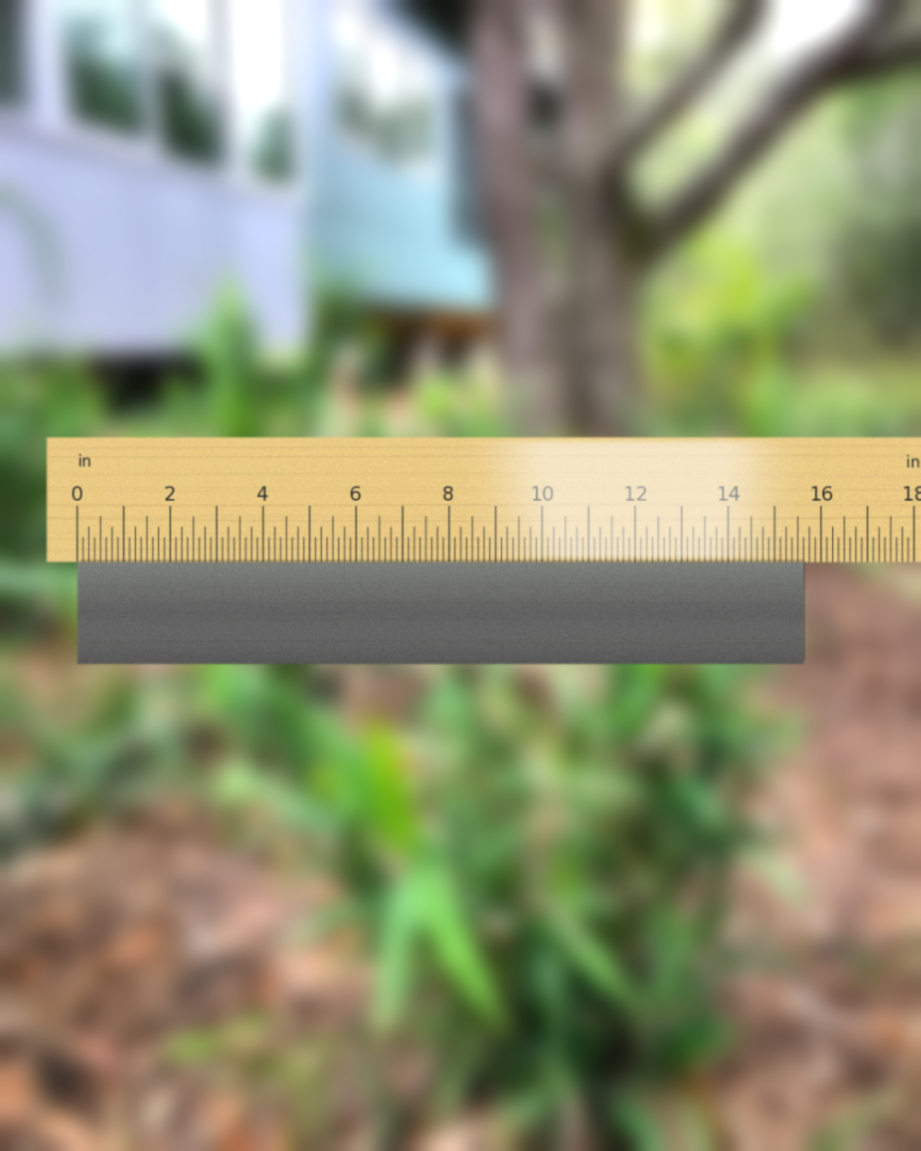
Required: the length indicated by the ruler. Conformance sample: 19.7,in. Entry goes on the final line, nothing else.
15.625,in
